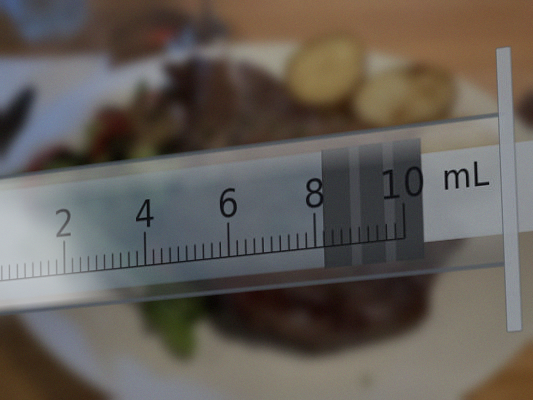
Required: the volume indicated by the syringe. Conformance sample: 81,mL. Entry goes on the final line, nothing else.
8.2,mL
